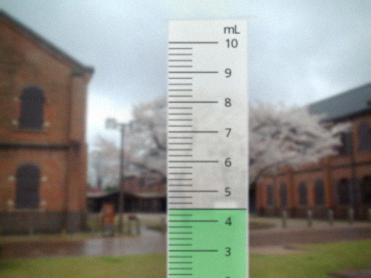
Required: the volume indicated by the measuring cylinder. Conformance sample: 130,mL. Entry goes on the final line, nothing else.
4.4,mL
